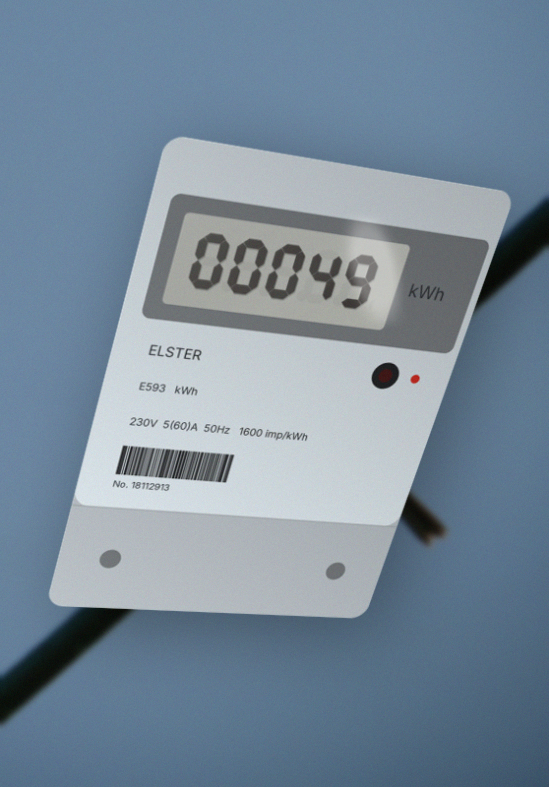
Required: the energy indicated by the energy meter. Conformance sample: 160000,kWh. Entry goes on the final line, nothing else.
49,kWh
